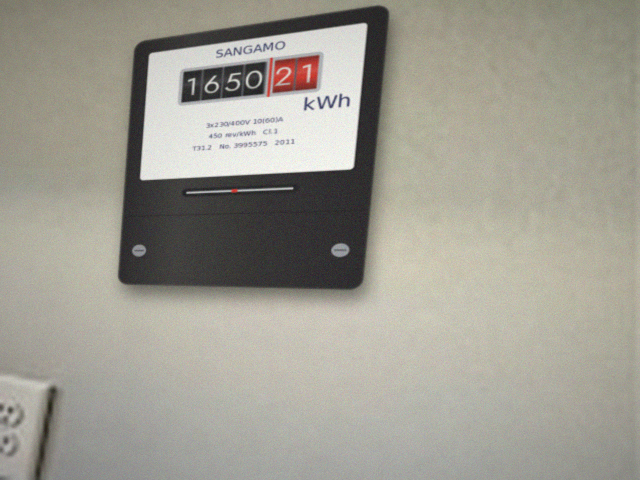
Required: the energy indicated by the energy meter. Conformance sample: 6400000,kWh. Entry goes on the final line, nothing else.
1650.21,kWh
